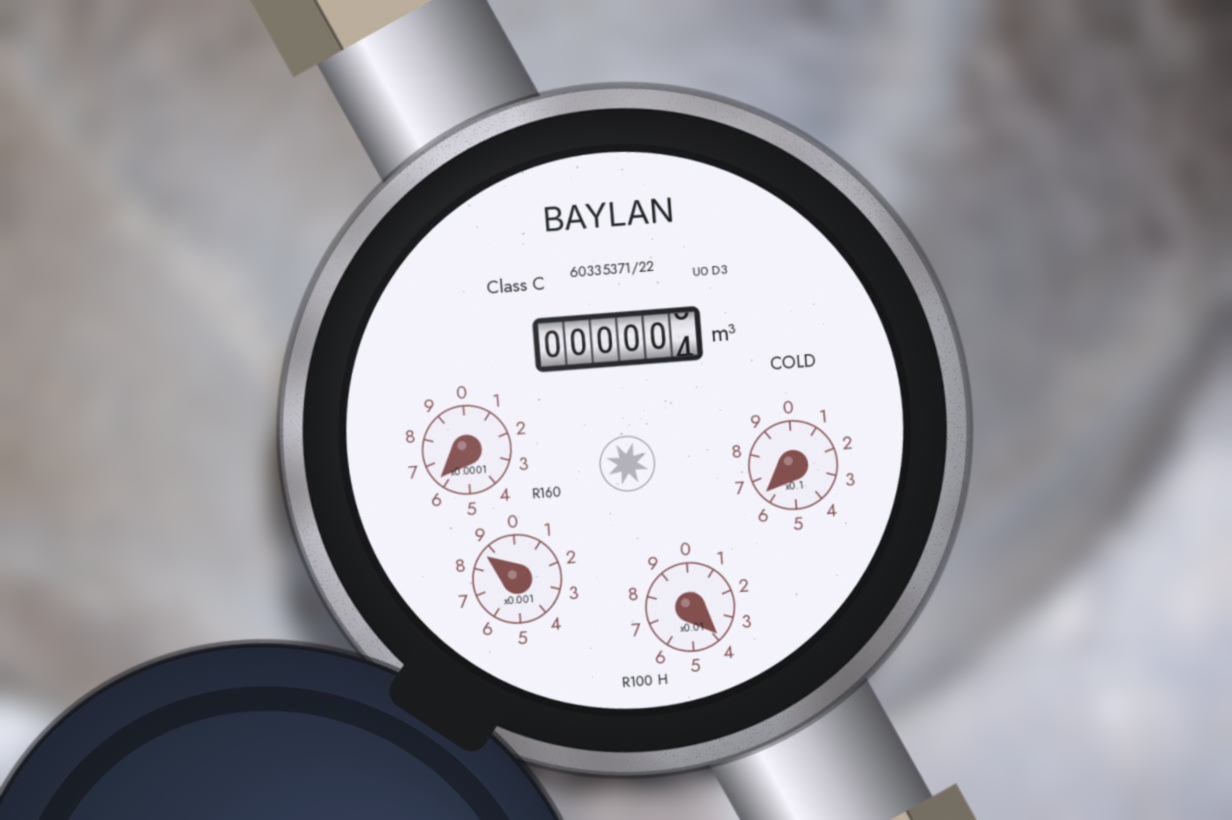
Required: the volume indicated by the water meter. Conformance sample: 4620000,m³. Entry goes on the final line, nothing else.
3.6386,m³
